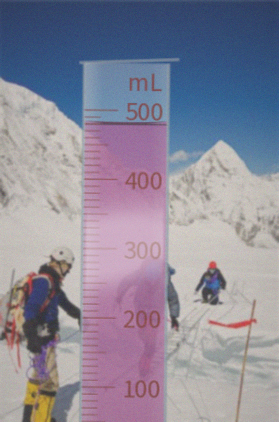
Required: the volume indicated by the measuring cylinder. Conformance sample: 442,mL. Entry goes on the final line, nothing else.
480,mL
